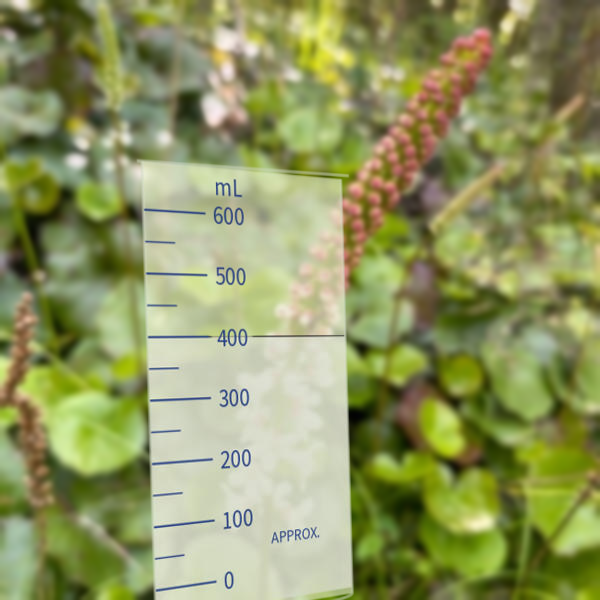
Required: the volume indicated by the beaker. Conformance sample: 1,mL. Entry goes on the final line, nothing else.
400,mL
